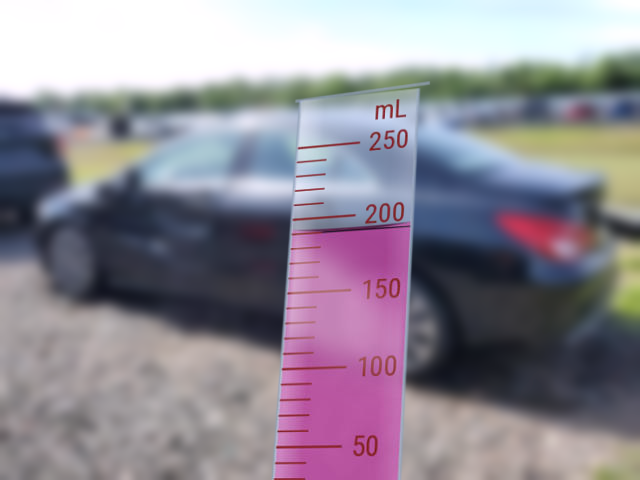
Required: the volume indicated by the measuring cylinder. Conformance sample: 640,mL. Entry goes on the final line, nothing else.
190,mL
